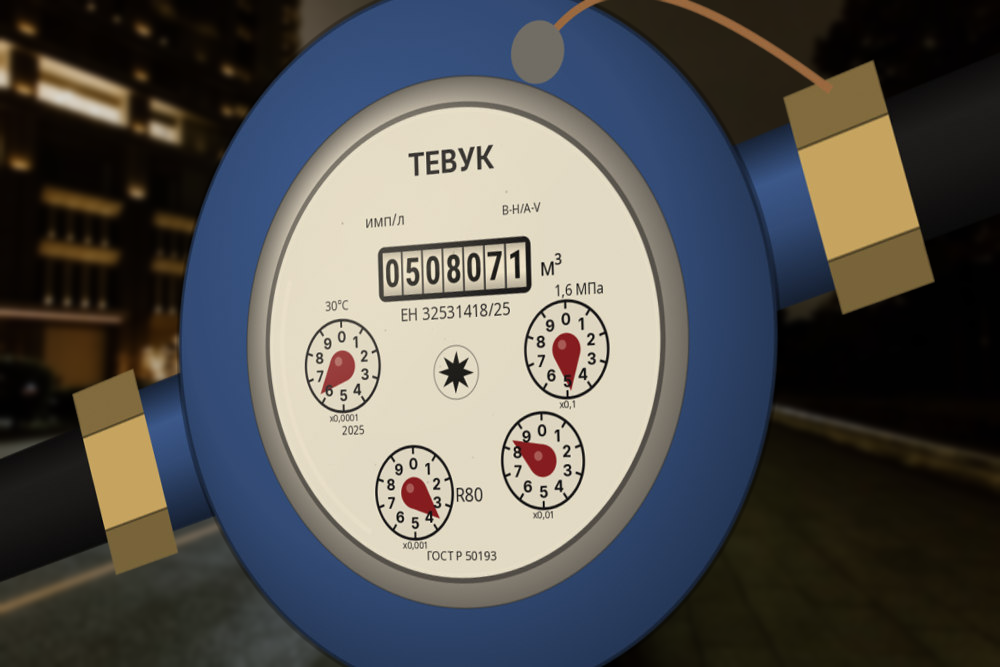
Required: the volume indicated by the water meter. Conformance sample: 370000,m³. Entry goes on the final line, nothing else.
508071.4836,m³
